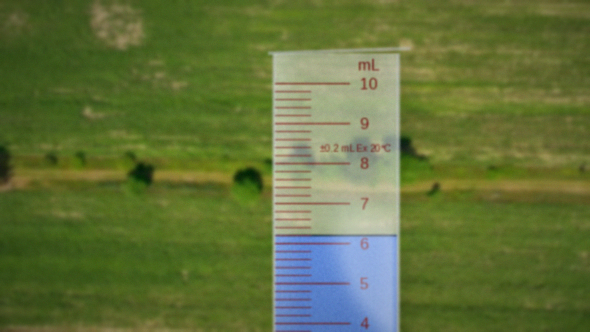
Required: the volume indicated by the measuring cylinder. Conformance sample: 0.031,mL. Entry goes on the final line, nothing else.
6.2,mL
